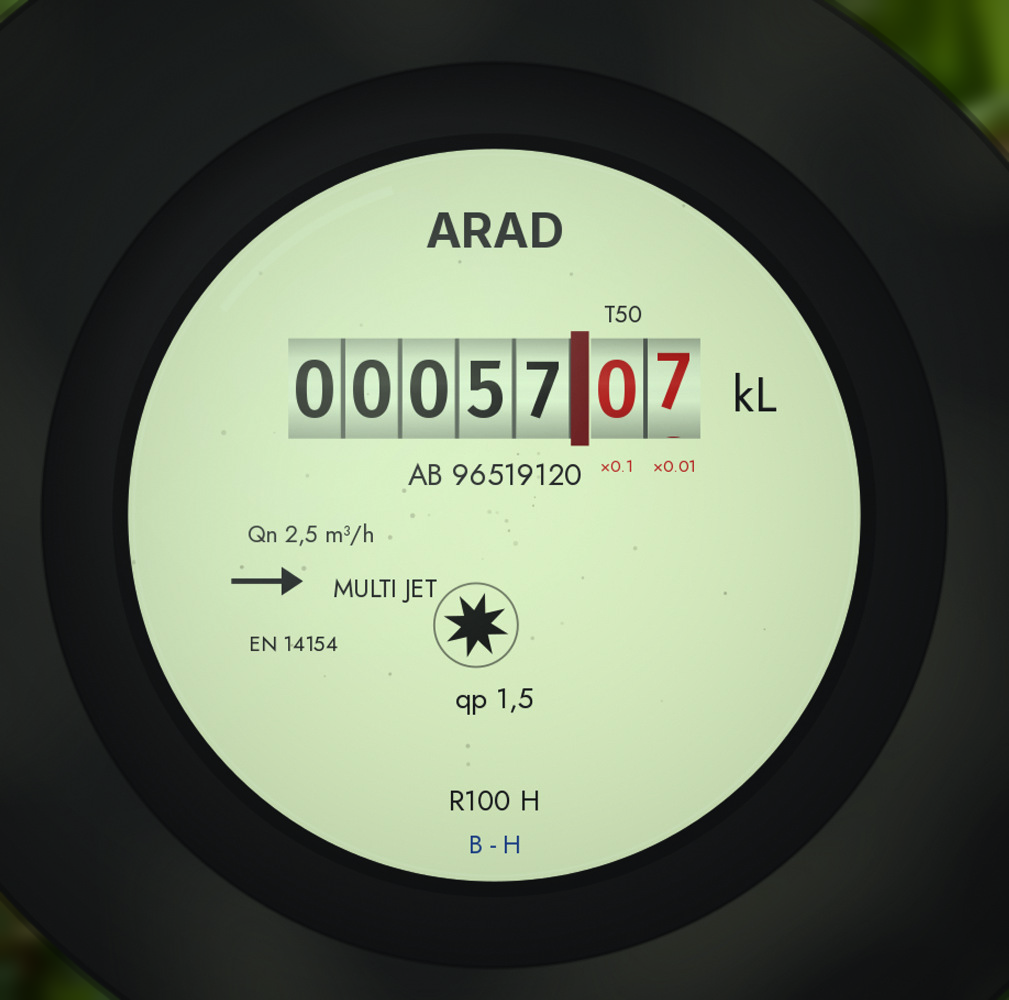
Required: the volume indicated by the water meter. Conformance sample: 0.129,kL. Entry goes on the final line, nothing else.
57.07,kL
